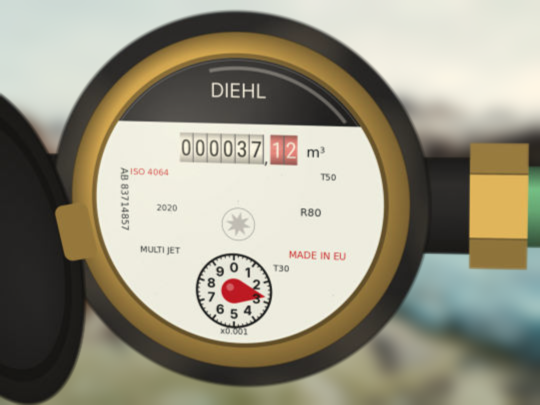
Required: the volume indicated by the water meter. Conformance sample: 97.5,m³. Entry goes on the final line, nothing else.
37.122,m³
